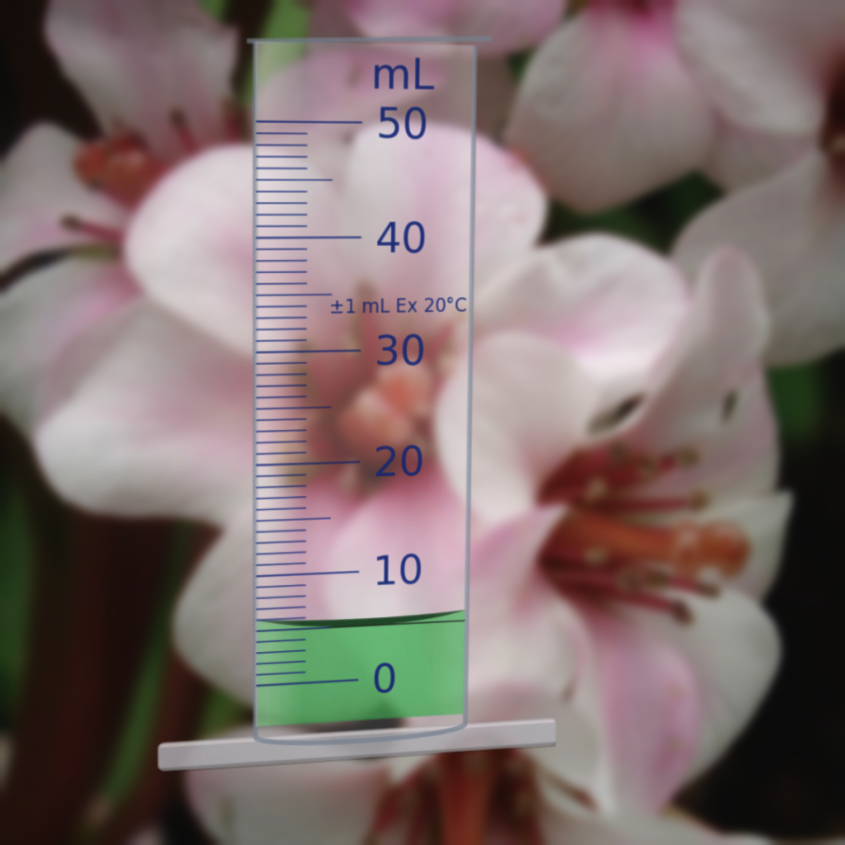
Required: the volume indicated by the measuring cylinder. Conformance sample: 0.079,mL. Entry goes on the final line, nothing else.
5,mL
